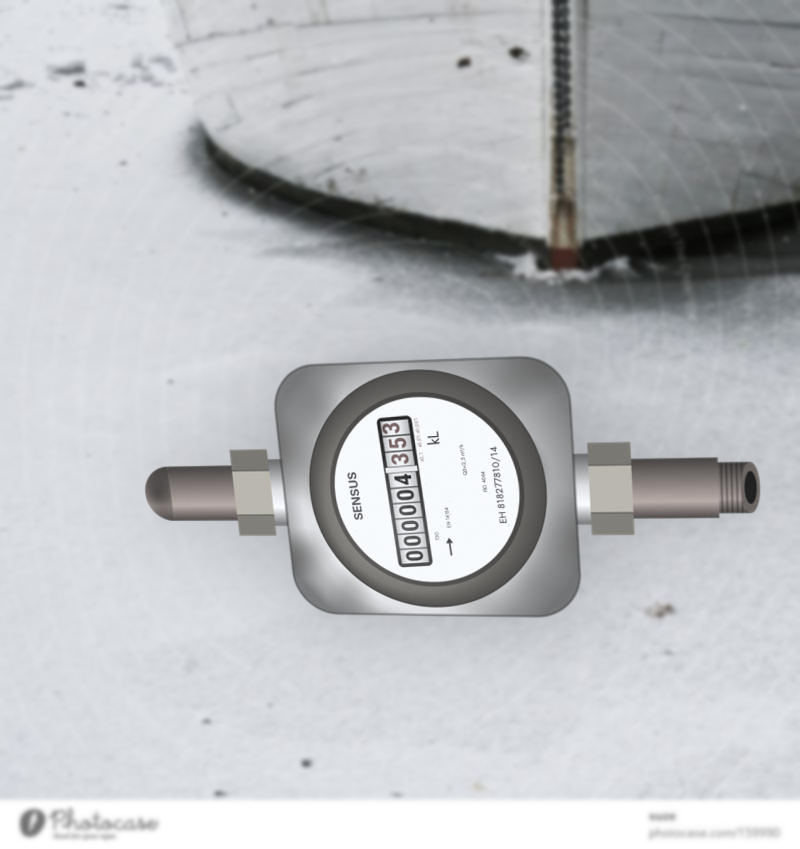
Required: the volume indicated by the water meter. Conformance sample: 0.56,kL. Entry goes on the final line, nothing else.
4.353,kL
